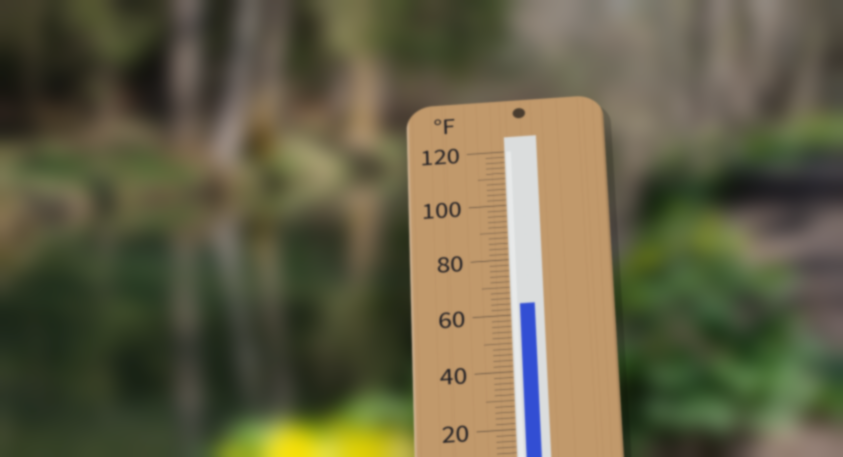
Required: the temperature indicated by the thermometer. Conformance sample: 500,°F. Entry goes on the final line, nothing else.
64,°F
